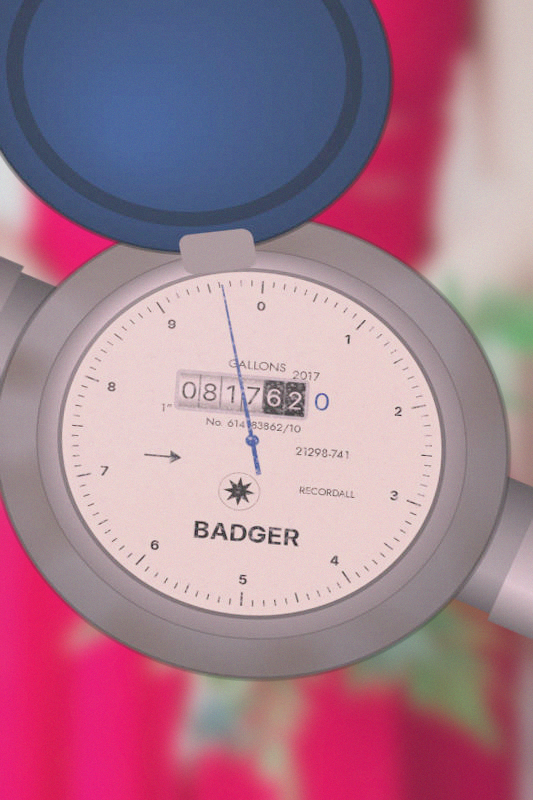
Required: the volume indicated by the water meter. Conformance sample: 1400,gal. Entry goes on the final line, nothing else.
817619.6,gal
